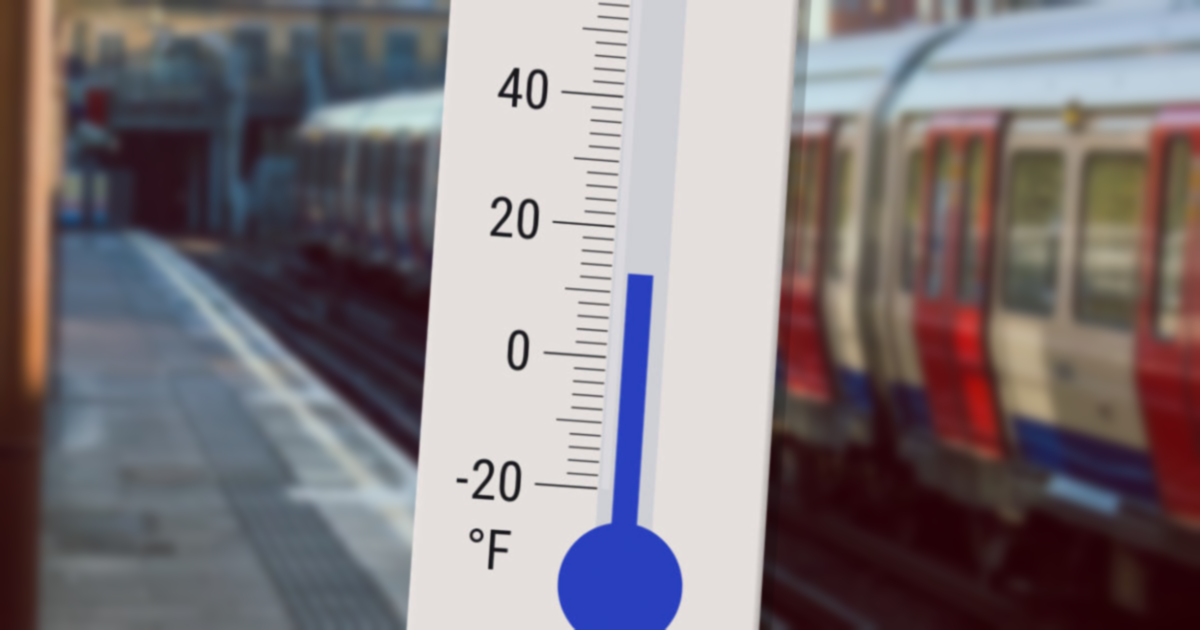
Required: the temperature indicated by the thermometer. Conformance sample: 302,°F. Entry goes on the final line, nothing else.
13,°F
